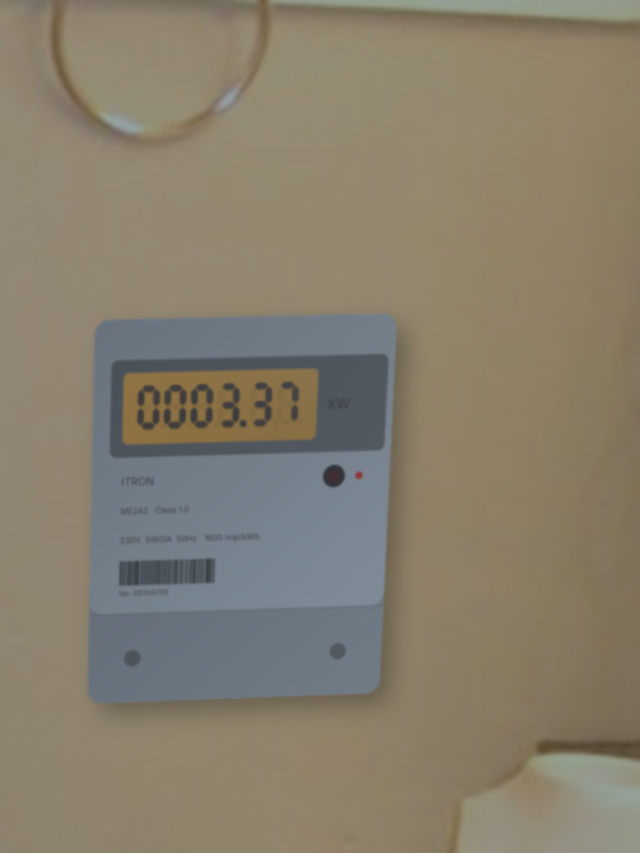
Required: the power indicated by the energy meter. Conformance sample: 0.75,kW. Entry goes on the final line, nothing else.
3.37,kW
